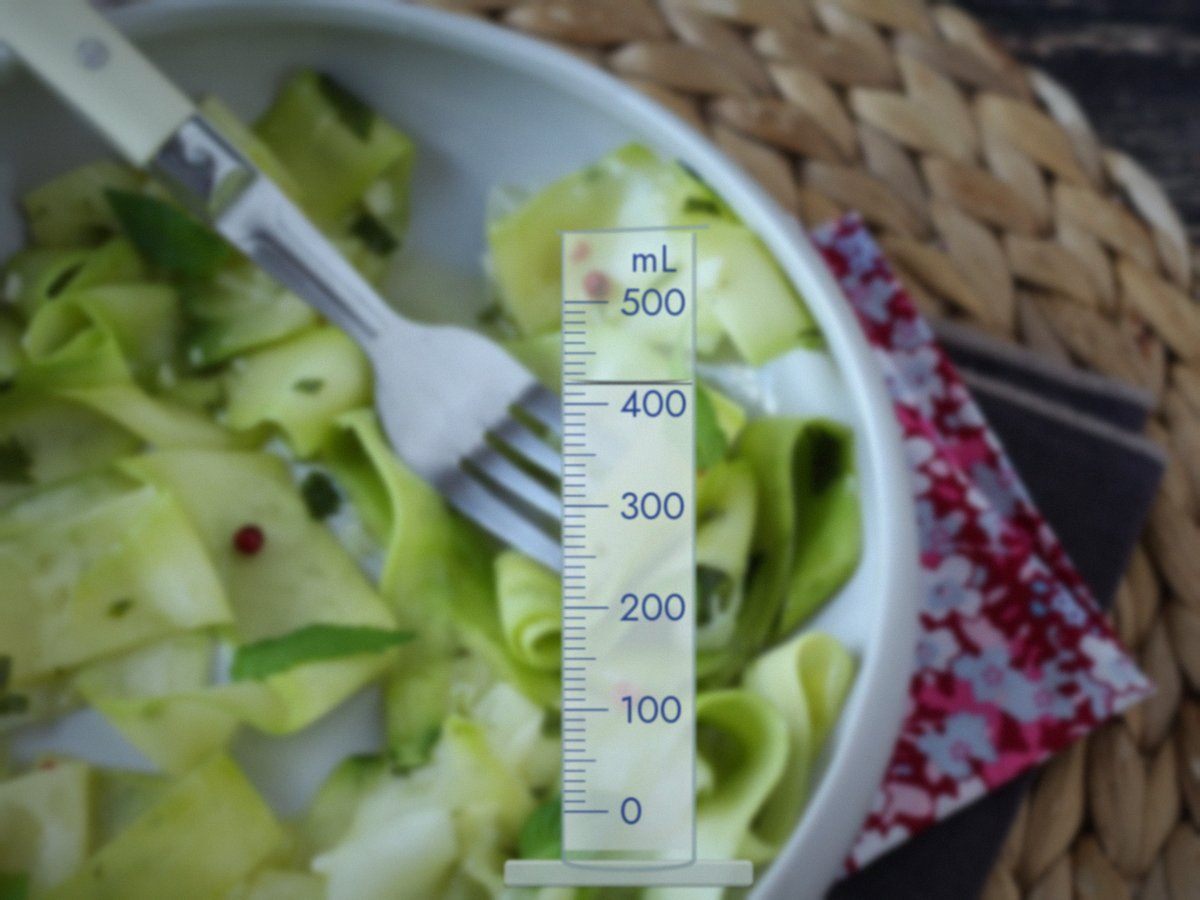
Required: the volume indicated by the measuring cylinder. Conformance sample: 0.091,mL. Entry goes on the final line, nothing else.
420,mL
